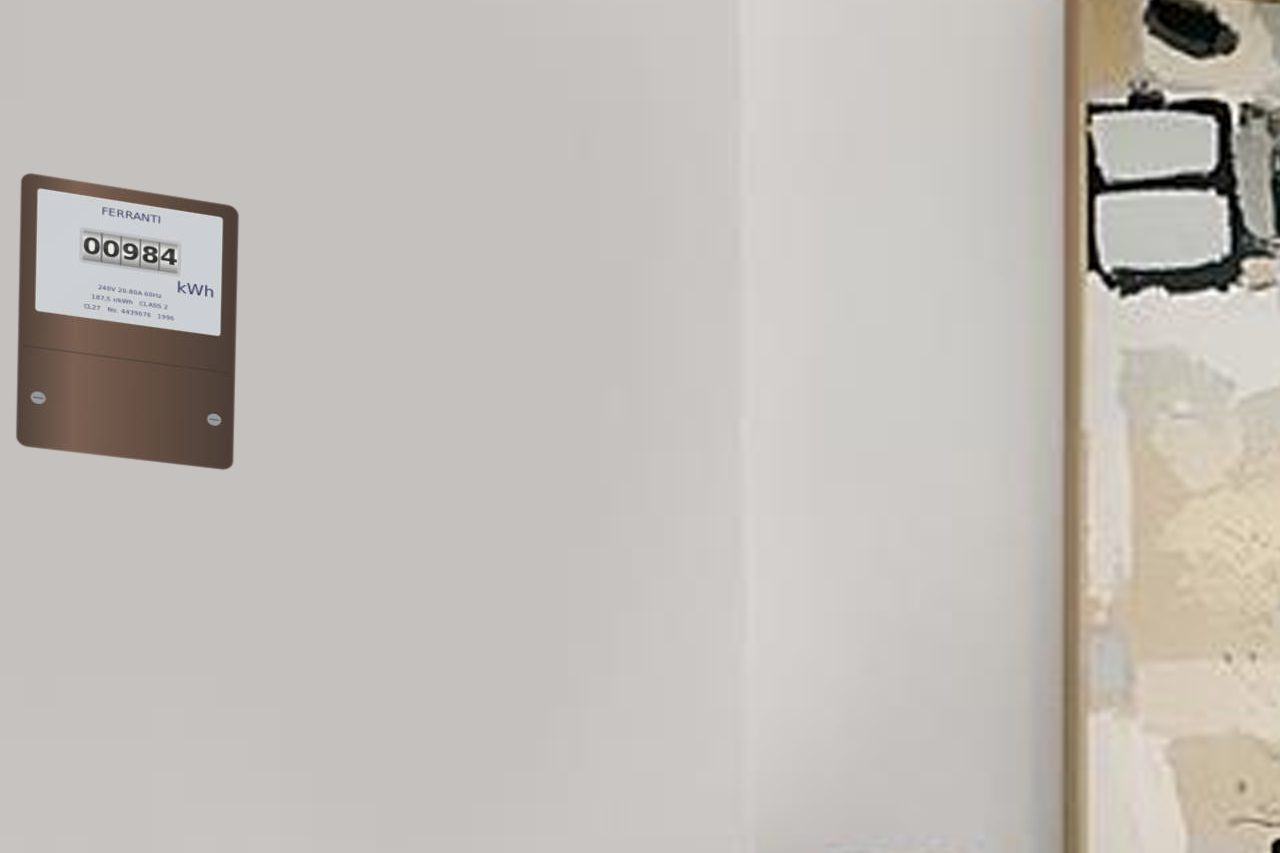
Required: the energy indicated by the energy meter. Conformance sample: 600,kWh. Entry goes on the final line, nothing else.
984,kWh
